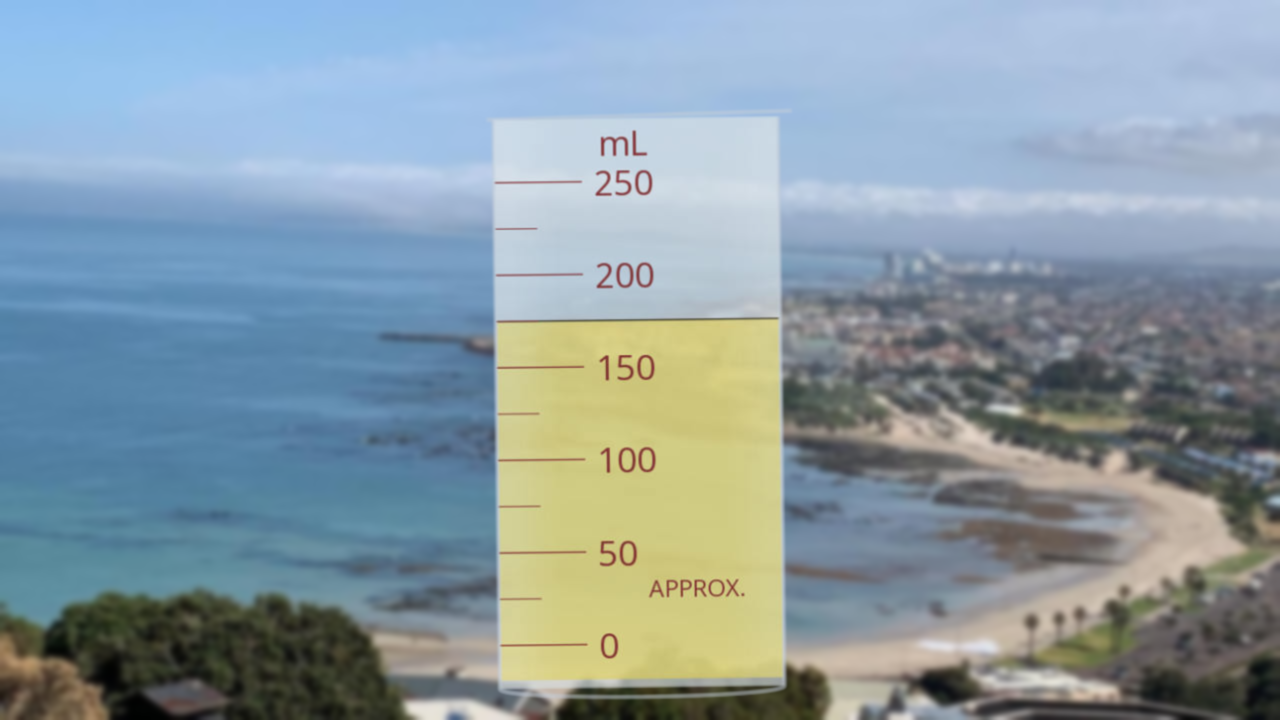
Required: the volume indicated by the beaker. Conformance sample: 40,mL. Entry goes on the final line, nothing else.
175,mL
